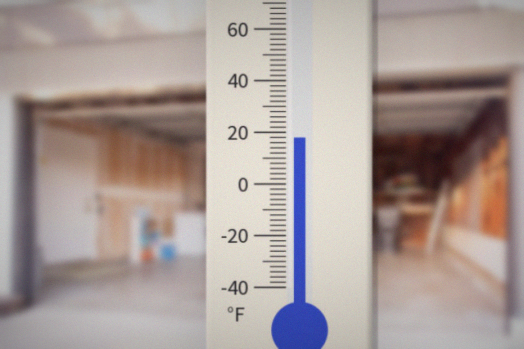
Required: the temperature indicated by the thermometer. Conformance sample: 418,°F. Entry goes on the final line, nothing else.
18,°F
